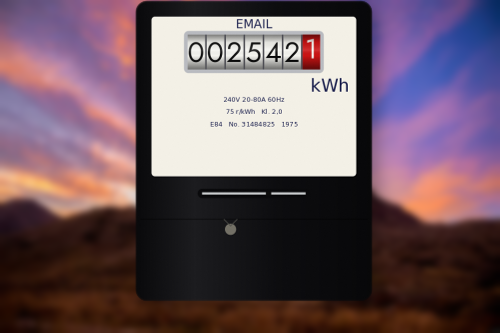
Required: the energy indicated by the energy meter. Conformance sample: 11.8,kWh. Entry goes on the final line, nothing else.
2542.1,kWh
